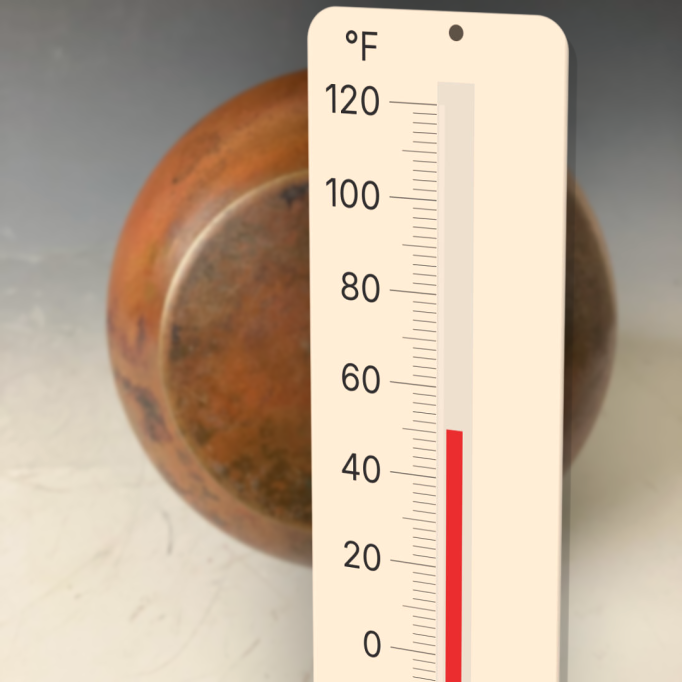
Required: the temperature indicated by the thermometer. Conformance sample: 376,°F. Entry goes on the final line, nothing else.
51,°F
